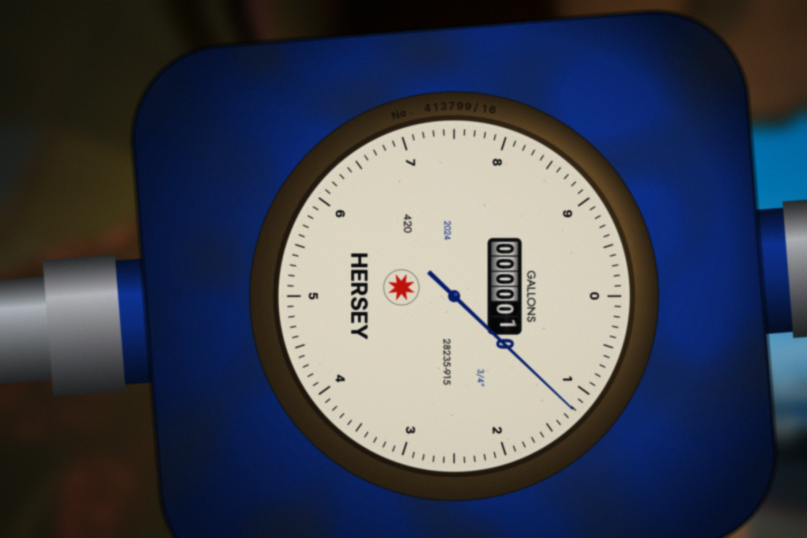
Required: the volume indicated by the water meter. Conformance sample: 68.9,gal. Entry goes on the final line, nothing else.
11.2,gal
